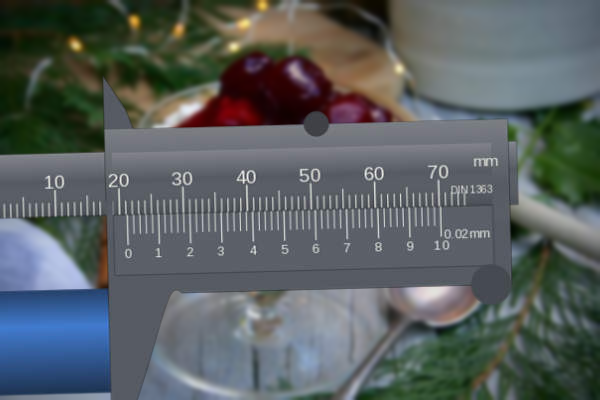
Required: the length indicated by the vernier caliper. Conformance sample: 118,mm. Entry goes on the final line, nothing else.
21.2,mm
